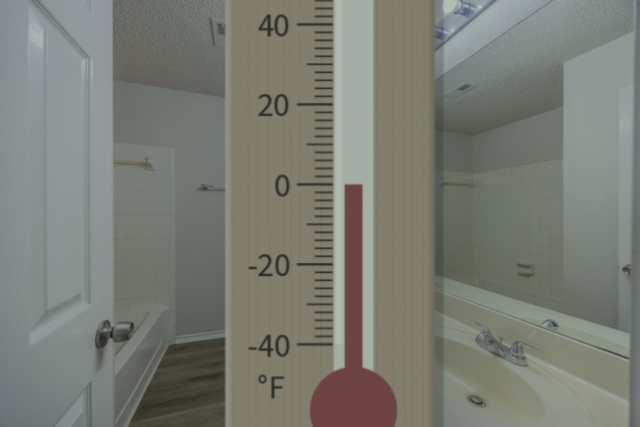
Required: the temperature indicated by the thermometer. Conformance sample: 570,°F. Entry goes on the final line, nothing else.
0,°F
